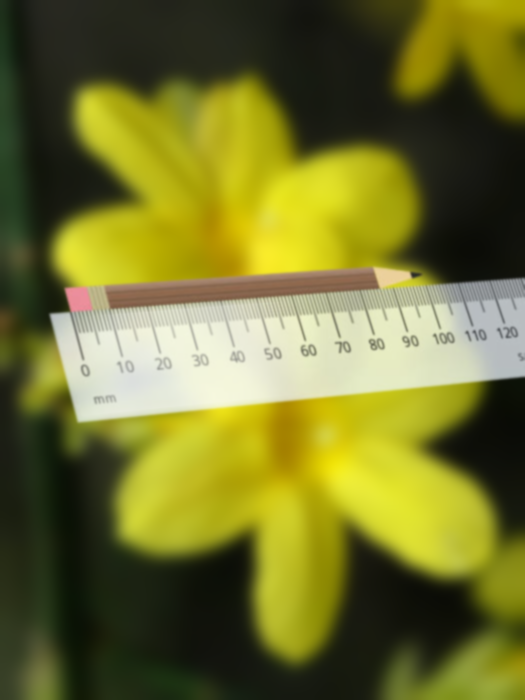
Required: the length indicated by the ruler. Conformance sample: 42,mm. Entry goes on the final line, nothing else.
100,mm
